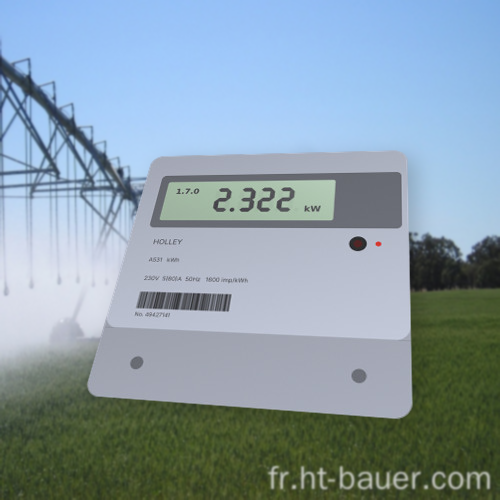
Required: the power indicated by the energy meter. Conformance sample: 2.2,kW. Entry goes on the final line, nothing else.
2.322,kW
